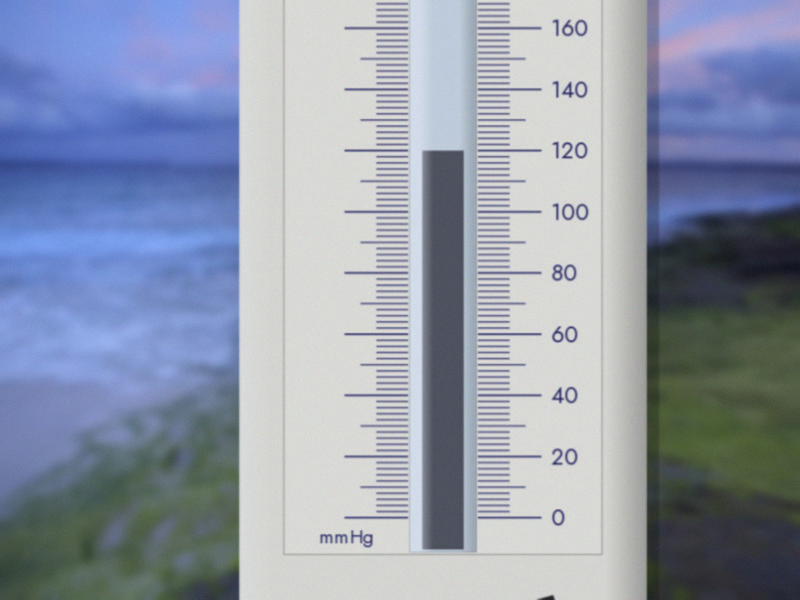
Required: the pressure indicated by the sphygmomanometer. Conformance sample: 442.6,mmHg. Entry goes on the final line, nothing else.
120,mmHg
